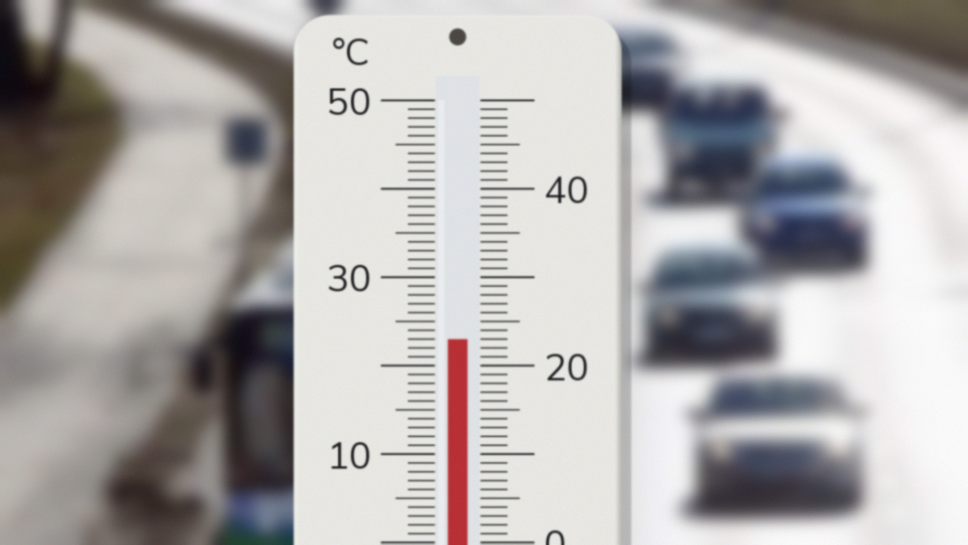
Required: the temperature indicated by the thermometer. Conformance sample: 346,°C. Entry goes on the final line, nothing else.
23,°C
